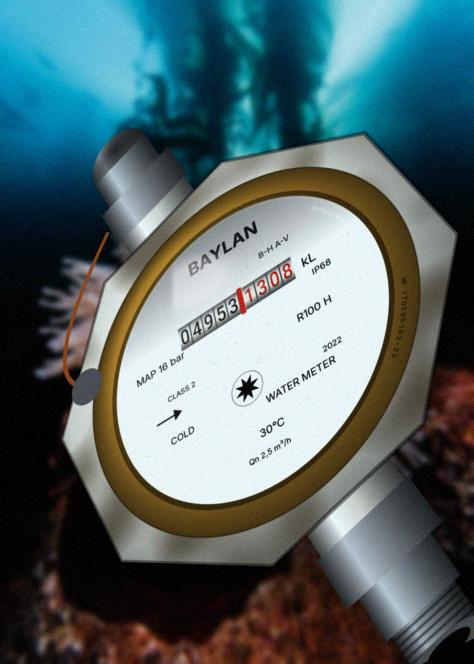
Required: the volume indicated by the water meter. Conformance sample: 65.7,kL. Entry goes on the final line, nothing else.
4953.1308,kL
